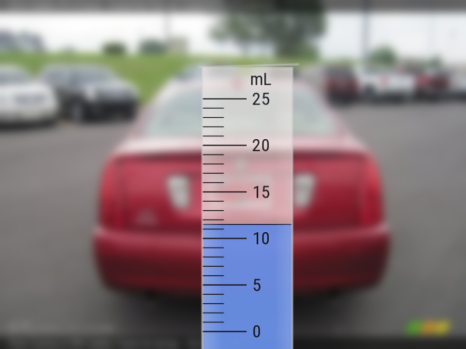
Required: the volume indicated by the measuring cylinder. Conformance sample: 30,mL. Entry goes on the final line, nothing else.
11.5,mL
